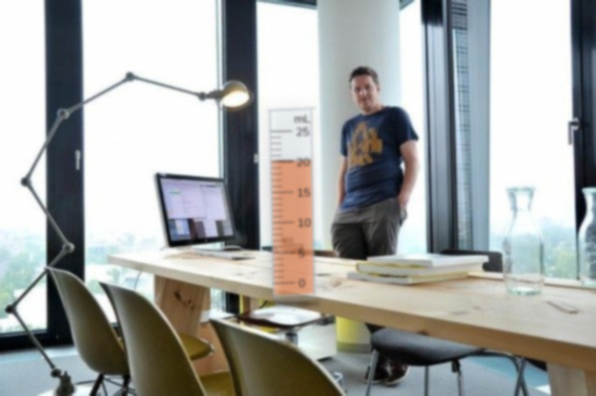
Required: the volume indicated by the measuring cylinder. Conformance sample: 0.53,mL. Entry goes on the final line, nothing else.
20,mL
